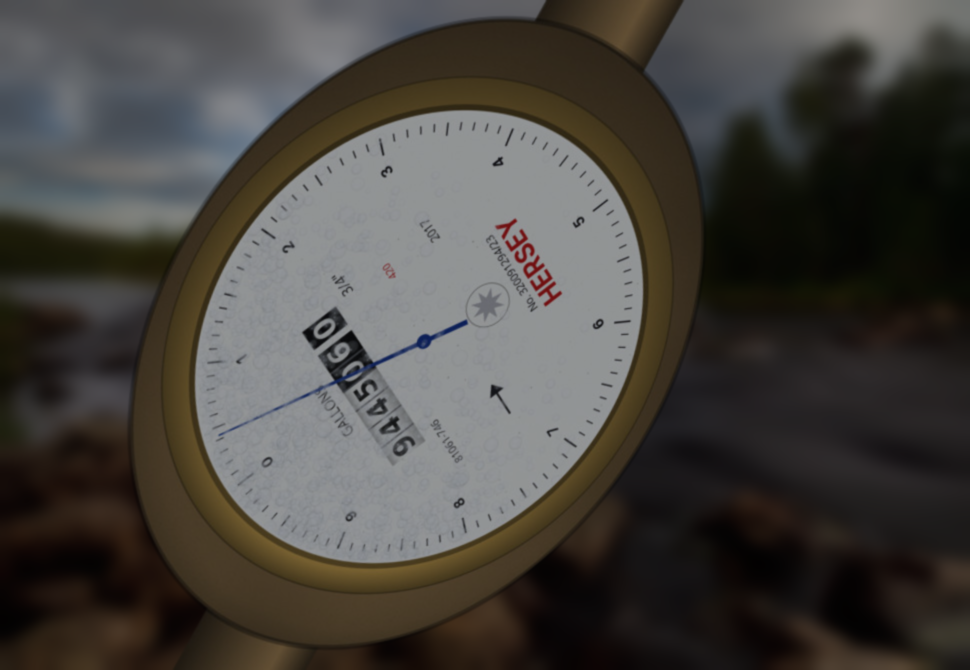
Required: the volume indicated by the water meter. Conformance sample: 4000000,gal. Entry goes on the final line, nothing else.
9445060.4,gal
